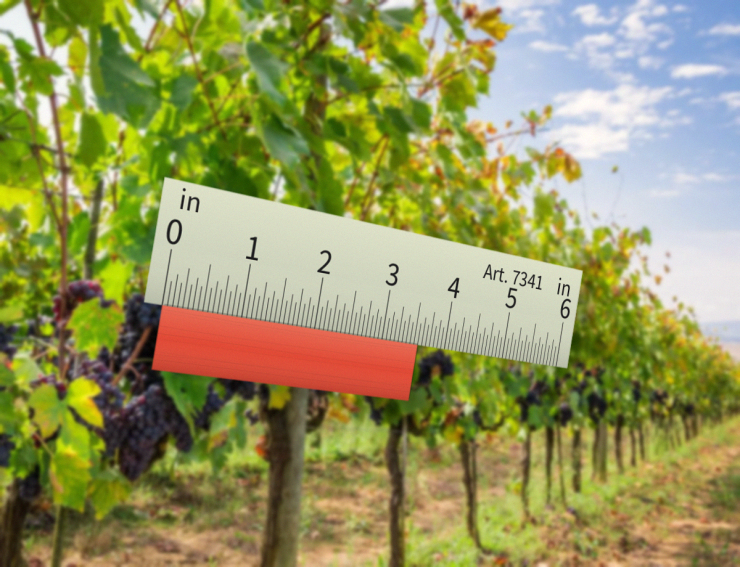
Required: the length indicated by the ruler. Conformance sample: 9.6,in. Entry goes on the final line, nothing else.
3.5625,in
